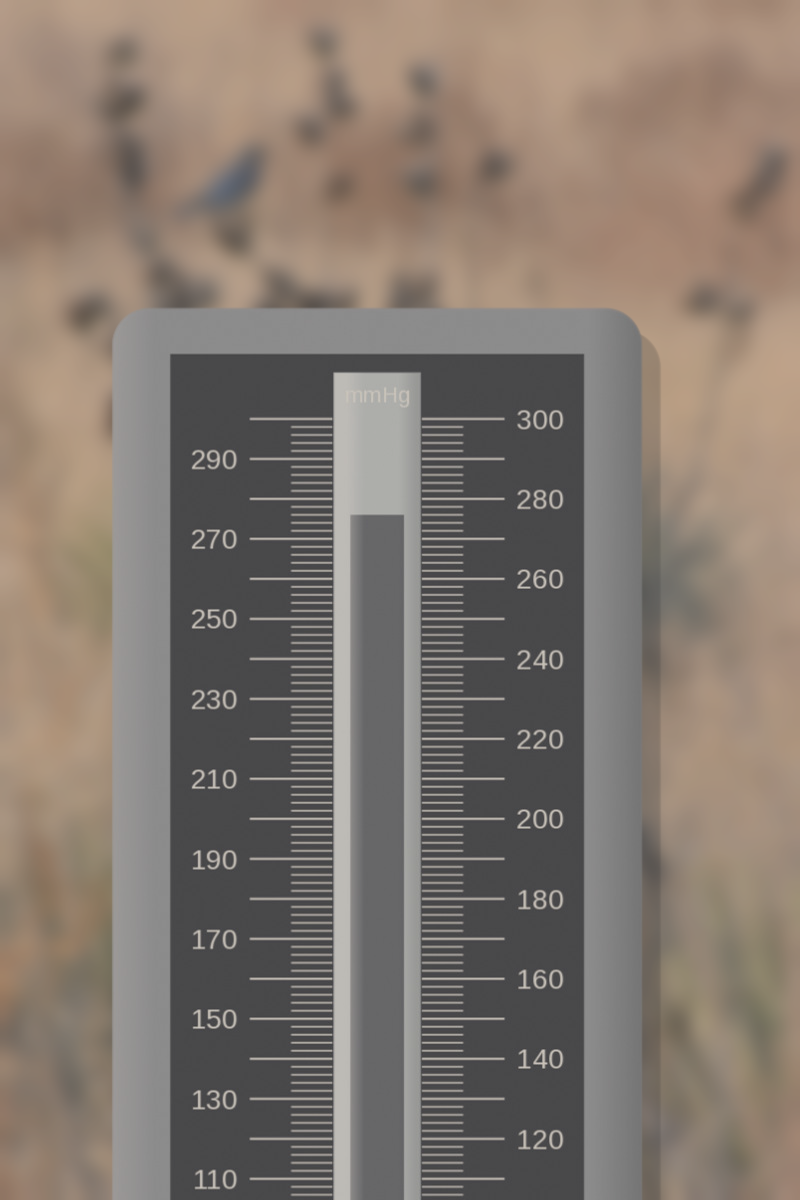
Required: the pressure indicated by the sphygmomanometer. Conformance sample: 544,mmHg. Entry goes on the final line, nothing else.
276,mmHg
